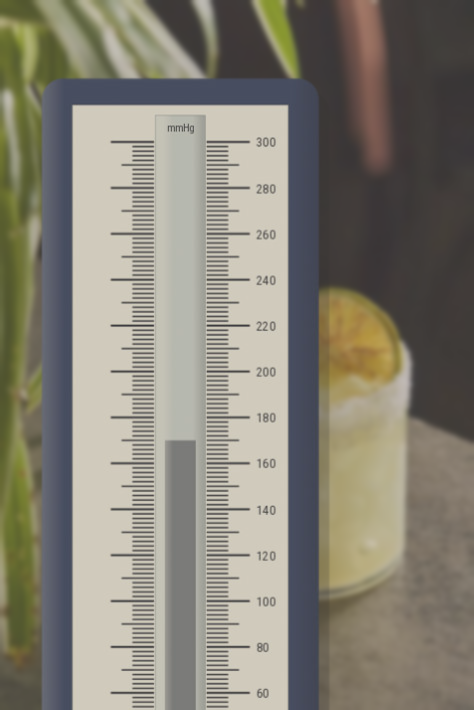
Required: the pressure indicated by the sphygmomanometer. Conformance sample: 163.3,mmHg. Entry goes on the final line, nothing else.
170,mmHg
